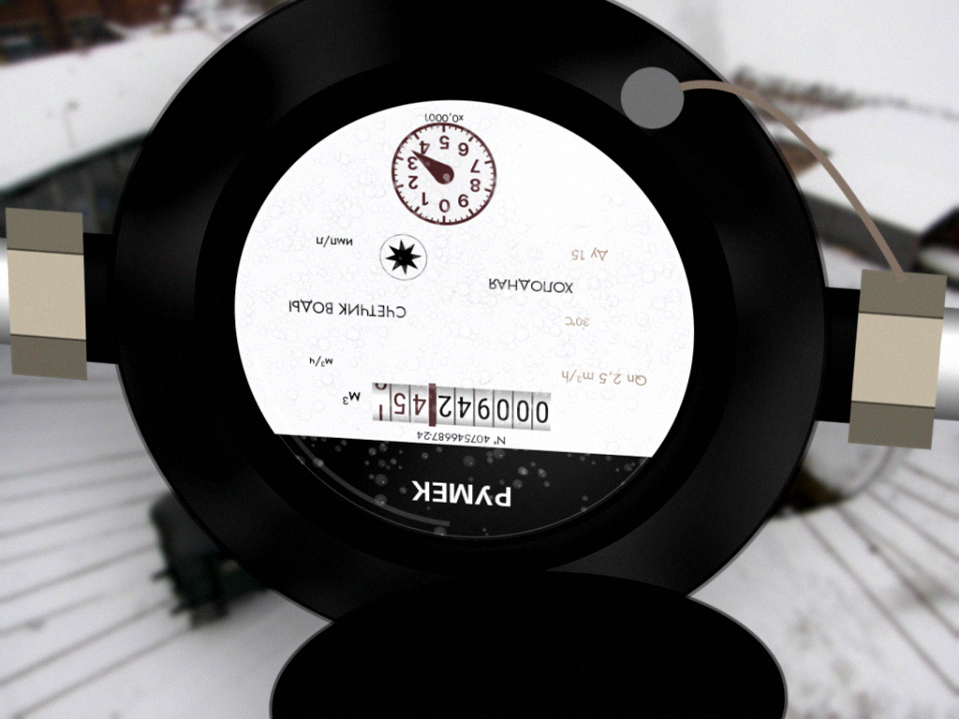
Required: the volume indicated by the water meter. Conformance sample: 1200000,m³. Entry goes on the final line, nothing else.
942.4513,m³
